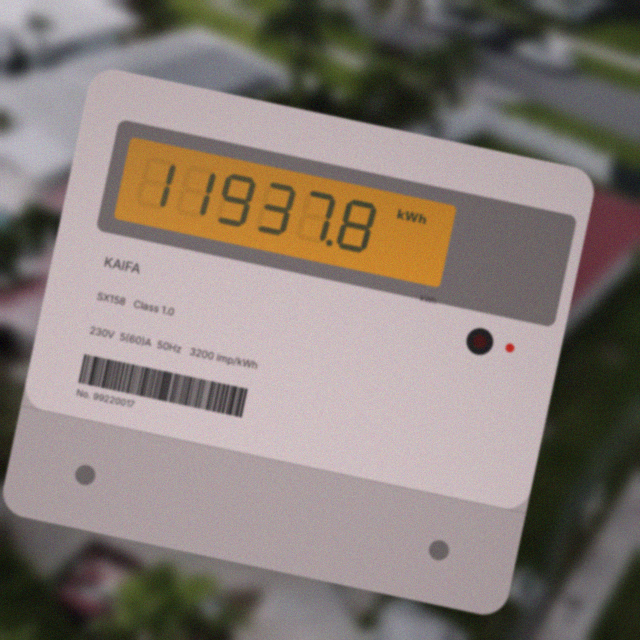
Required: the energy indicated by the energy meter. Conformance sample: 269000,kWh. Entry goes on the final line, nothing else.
11937.8,kWh
